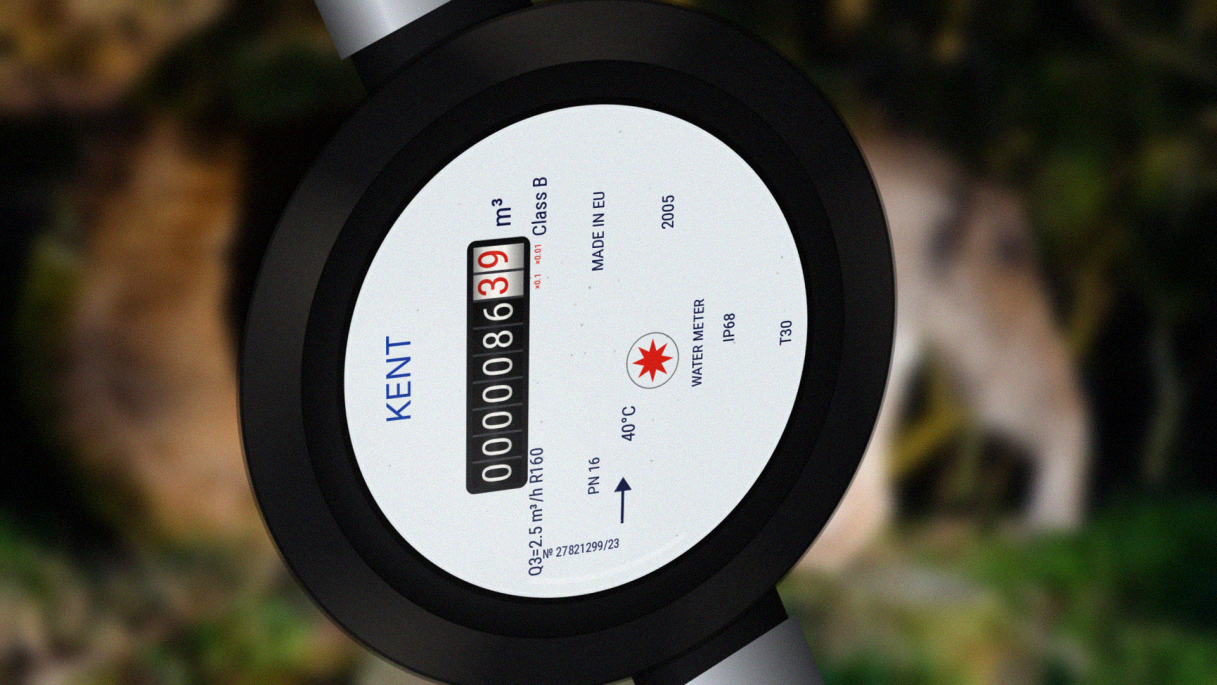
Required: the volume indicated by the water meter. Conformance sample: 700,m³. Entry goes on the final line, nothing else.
86.39,m³
